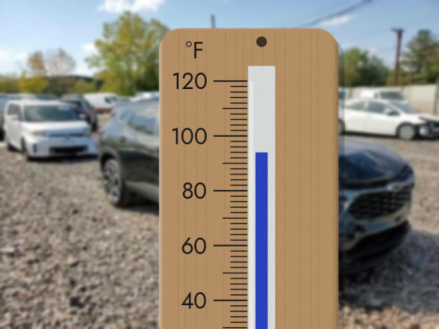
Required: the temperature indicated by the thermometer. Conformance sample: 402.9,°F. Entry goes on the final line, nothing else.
94,°F
